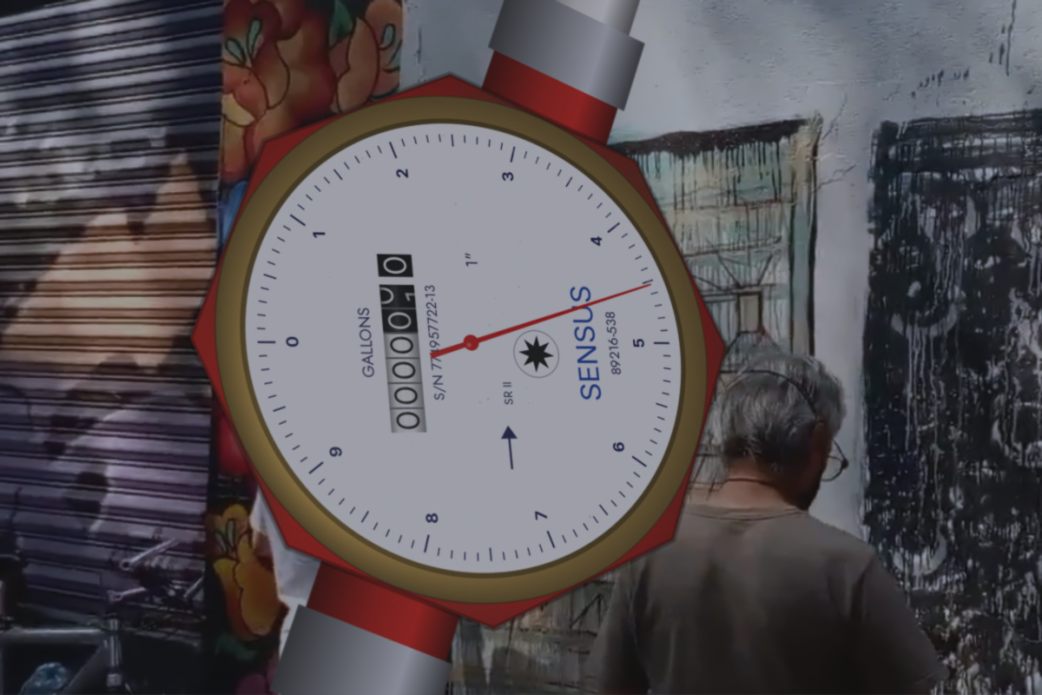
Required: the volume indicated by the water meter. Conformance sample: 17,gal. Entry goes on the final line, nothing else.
4.5,gal
